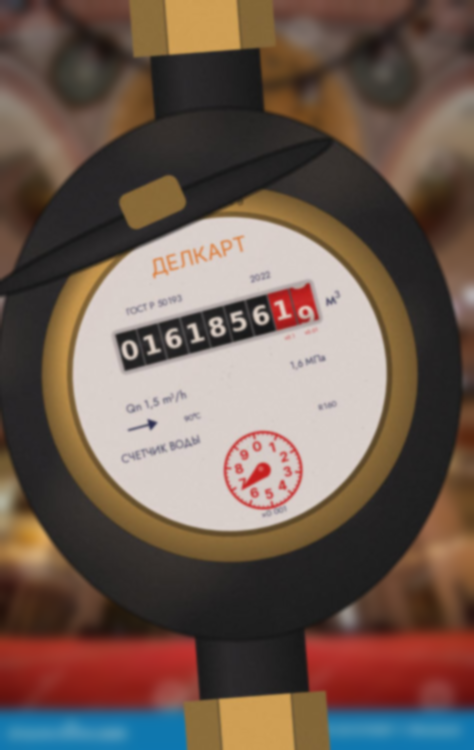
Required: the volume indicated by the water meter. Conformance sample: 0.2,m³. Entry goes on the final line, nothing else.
161856.186,m³
